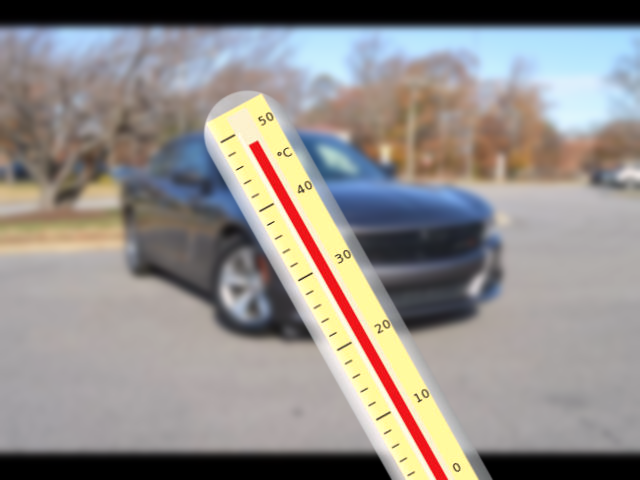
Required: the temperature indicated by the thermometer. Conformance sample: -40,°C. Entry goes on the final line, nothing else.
48,°C
